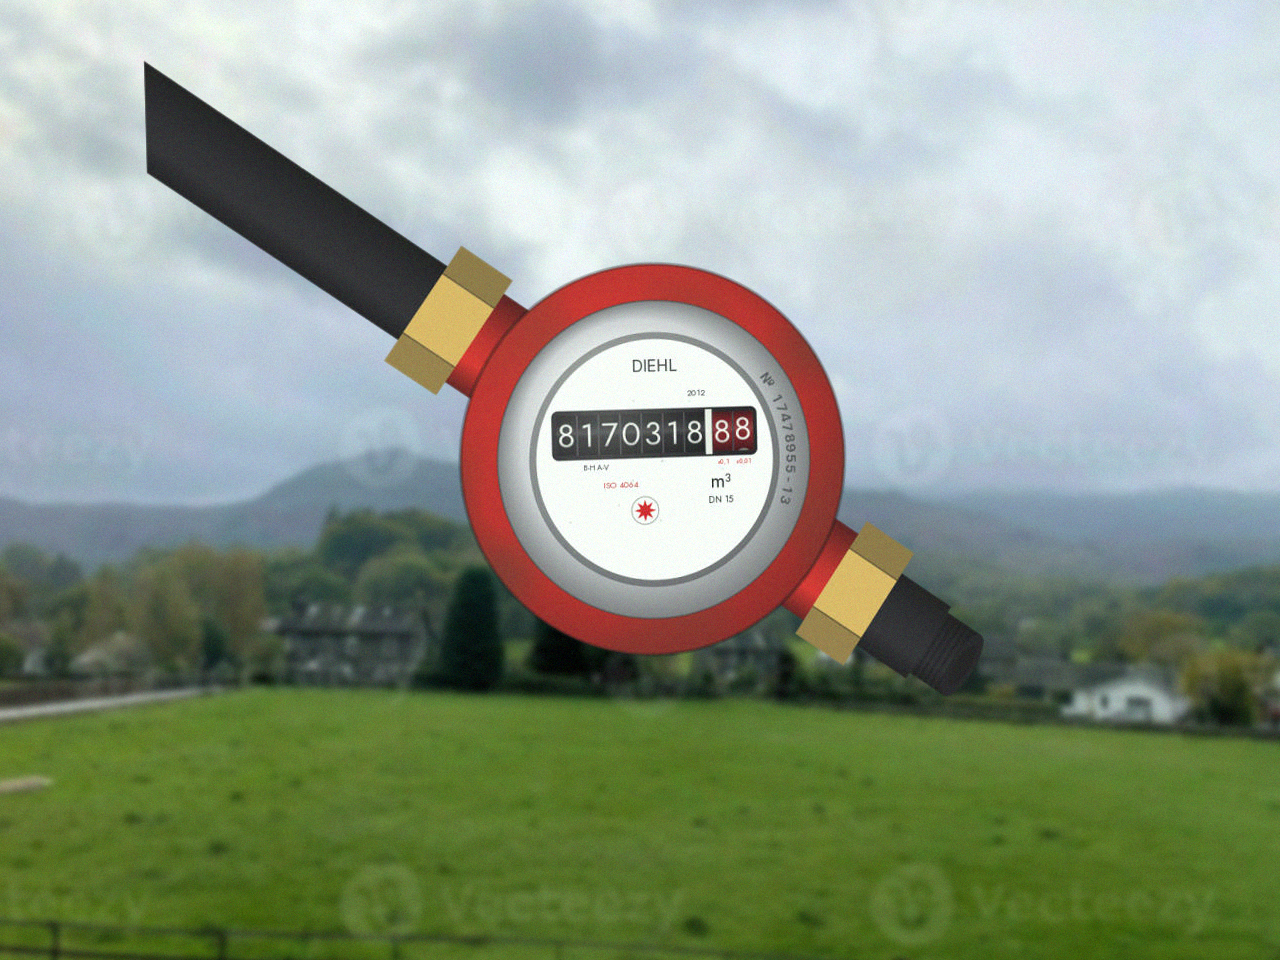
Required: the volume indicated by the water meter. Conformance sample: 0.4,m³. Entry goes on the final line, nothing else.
8170318.88,m³
